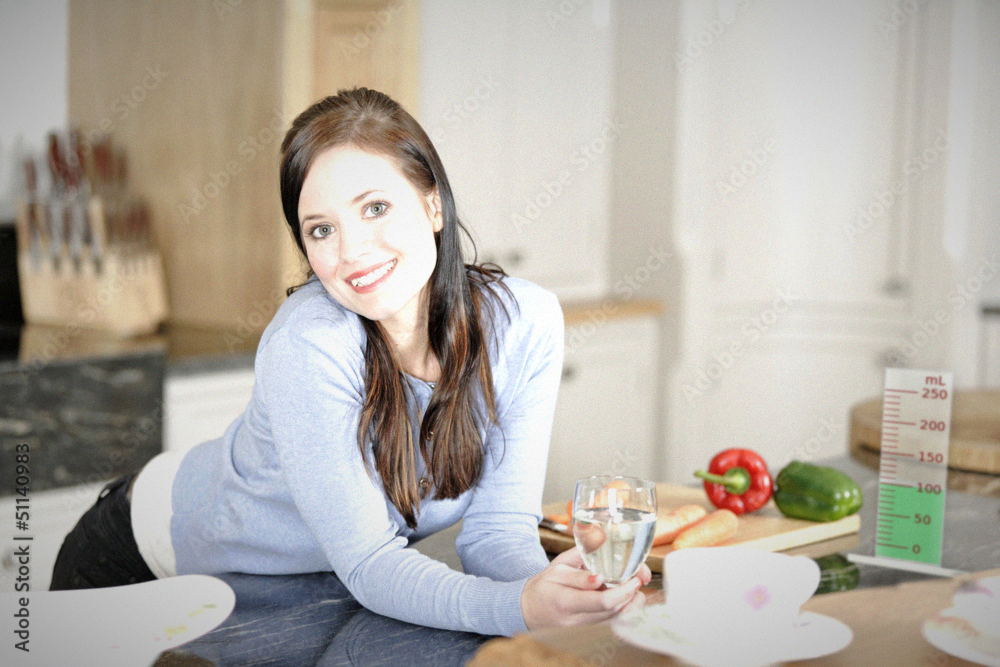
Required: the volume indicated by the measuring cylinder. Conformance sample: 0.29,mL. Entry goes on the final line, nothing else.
100,mL
